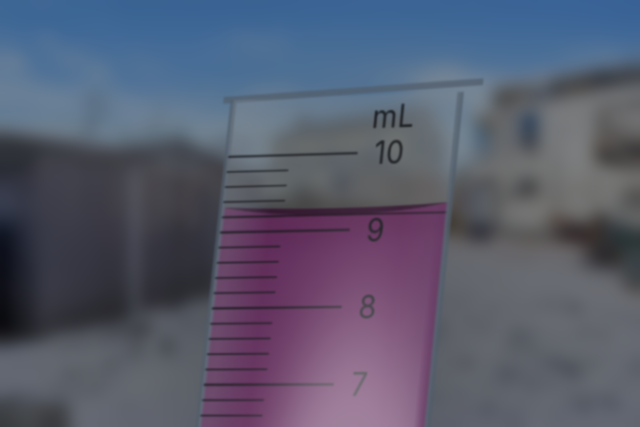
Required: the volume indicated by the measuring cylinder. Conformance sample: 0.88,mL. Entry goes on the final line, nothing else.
9.2,mL
